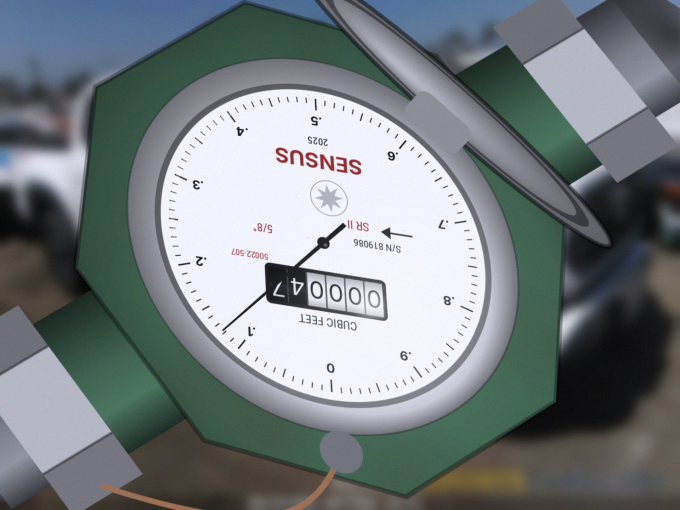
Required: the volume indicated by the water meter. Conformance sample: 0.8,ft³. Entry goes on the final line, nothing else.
47.12,ft³
